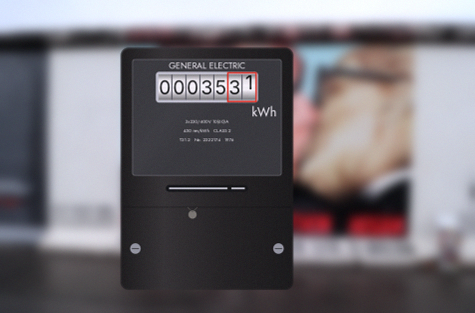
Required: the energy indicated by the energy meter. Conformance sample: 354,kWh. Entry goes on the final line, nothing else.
35.31,kWh
